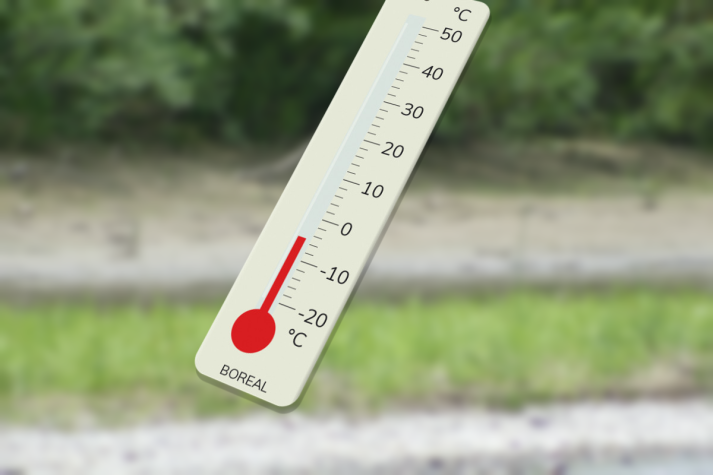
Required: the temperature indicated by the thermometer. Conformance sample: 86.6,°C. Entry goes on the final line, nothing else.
-5,°C
